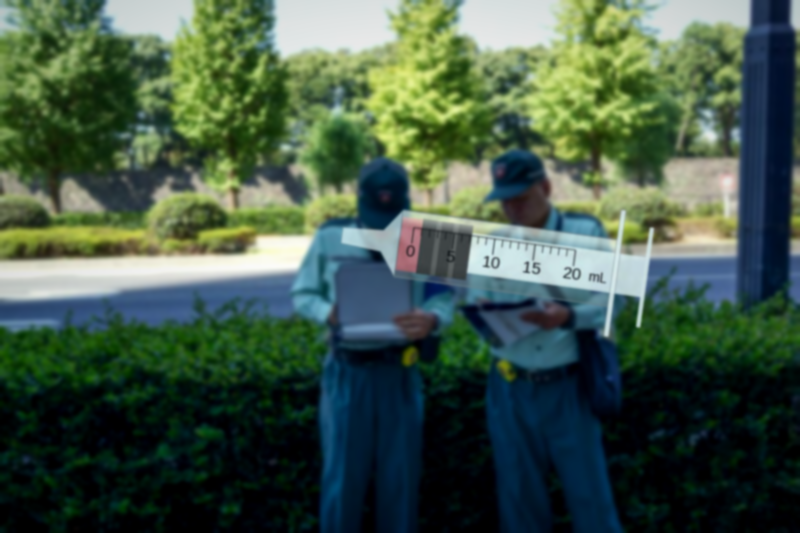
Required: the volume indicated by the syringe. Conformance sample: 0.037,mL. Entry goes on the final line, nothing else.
1,mL
